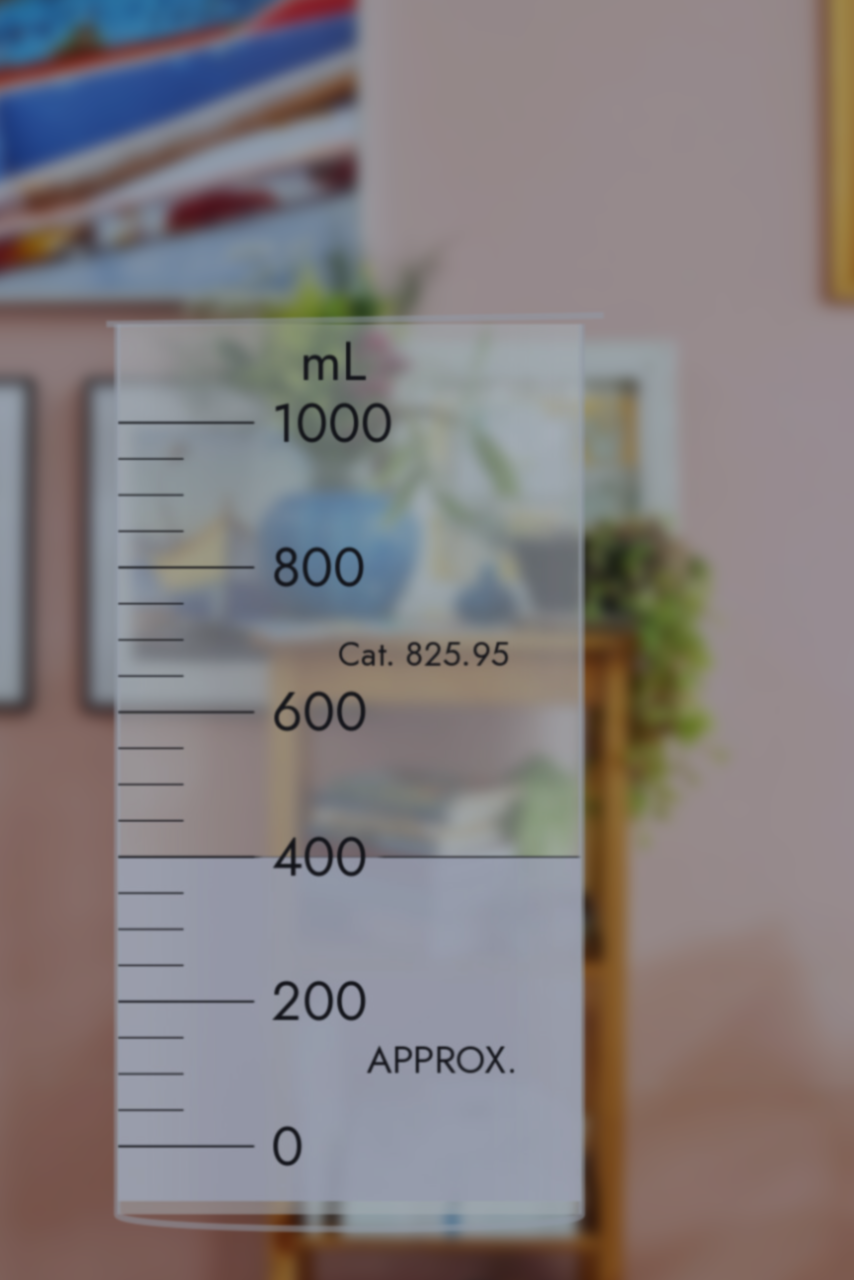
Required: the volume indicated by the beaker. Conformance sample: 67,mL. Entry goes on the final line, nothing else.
400,mL
